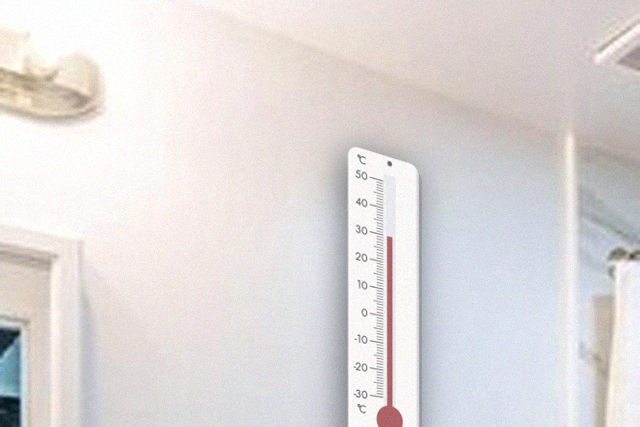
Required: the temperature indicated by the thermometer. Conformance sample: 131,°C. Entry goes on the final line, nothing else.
30,°C
